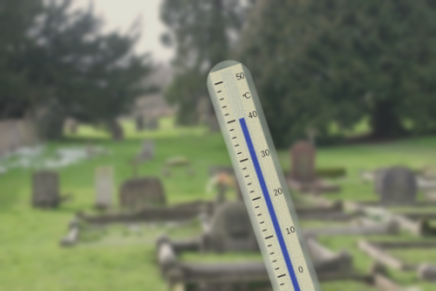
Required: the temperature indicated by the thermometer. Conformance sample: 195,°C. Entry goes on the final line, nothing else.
40,°C
